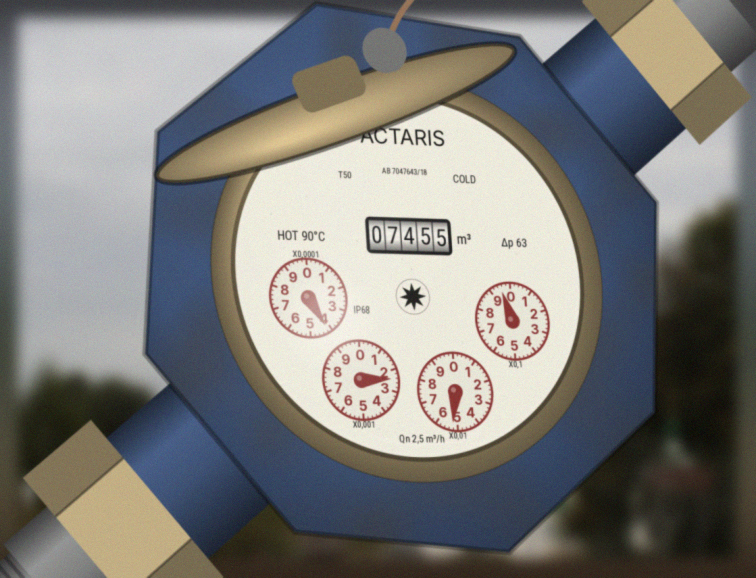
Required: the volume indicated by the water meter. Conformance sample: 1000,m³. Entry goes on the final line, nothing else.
7454.9524,m³
